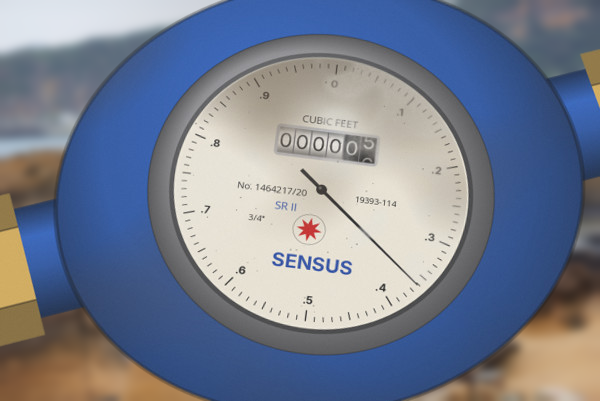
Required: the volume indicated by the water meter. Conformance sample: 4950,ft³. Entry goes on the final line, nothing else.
5.36,ft³
